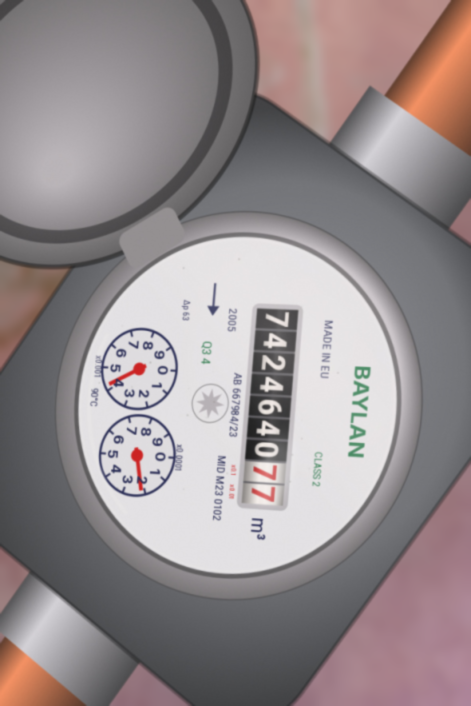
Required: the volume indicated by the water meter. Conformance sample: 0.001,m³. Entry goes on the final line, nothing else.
7424640.7742,m³
